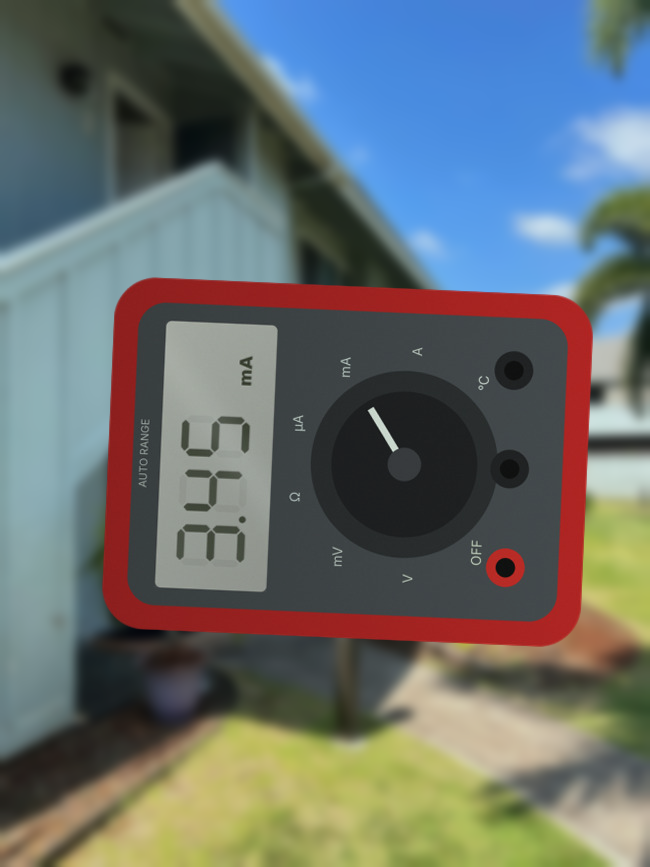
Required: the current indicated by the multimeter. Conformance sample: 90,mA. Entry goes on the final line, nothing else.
3.45,mA
